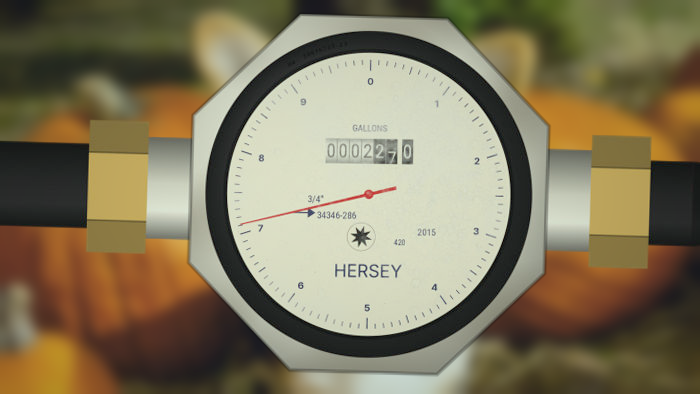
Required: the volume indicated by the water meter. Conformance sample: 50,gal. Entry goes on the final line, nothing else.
2267.1,gal
